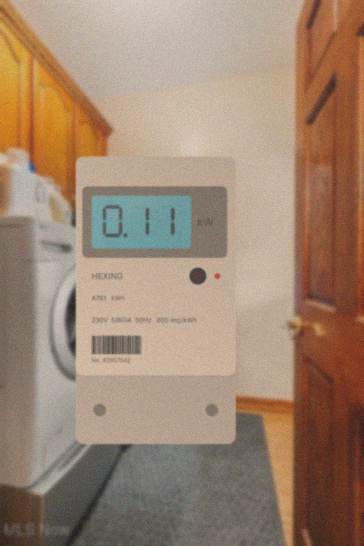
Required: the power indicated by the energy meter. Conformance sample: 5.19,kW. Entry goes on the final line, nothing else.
0.11,kW
